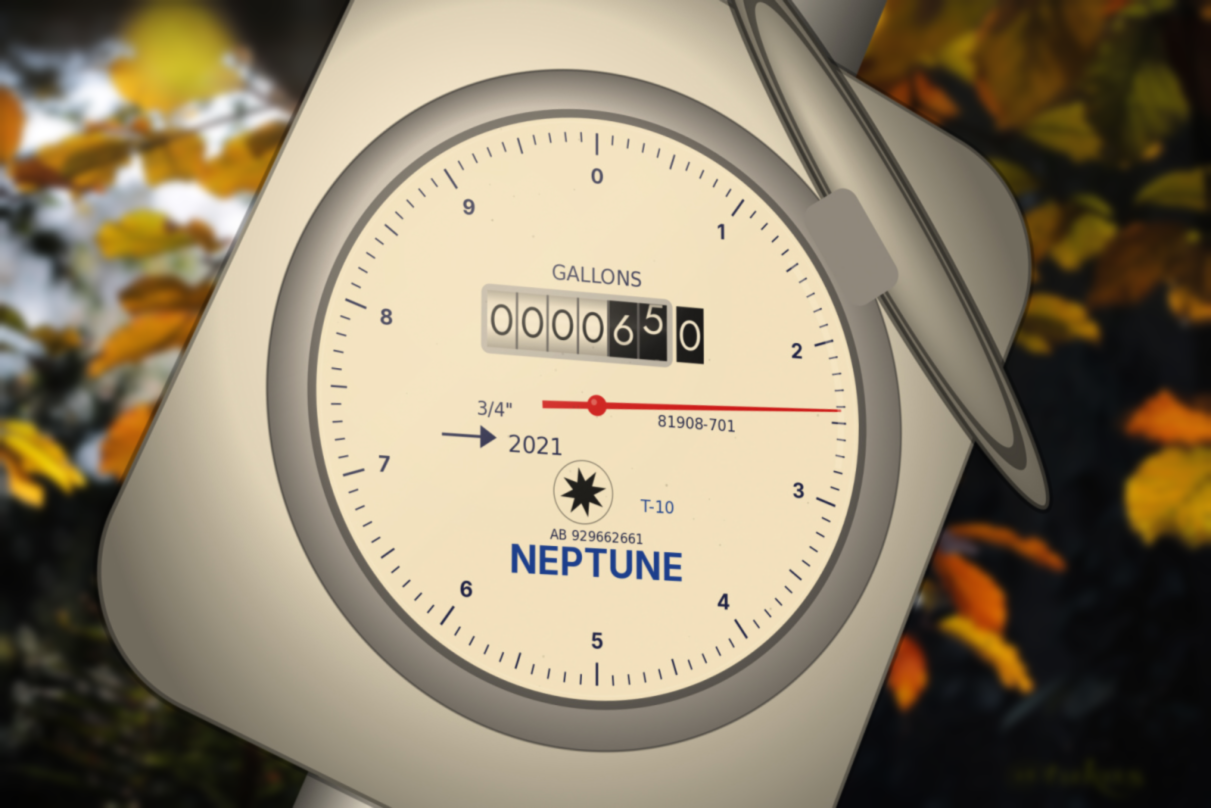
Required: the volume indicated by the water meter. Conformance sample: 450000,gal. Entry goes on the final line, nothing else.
652.4,gal
